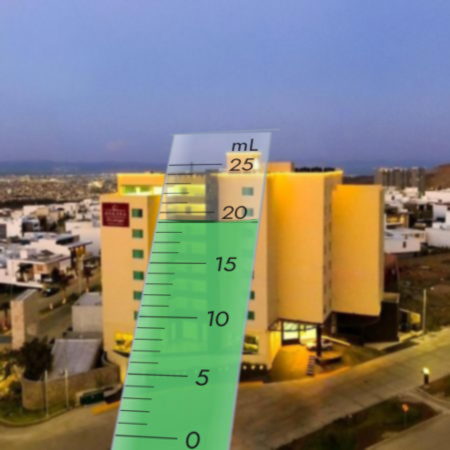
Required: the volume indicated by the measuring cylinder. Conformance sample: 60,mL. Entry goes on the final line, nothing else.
19,mL
